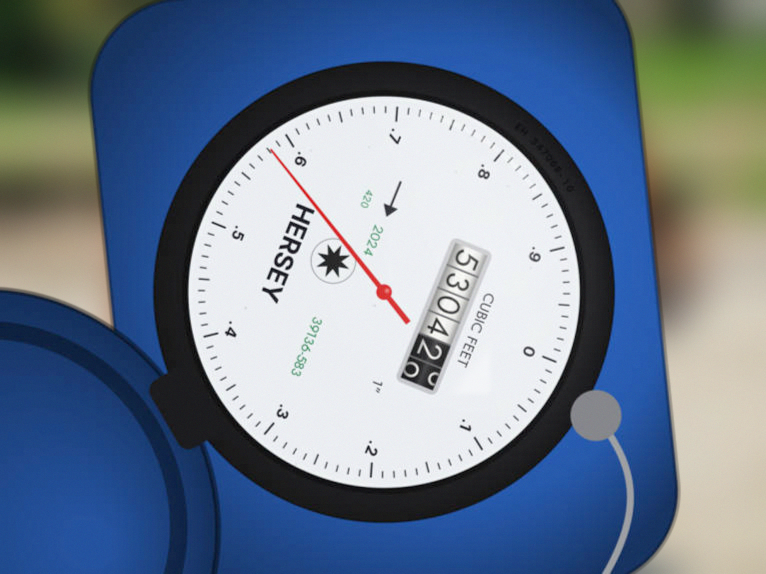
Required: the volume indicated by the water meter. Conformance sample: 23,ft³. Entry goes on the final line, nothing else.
530428.58,ft³
